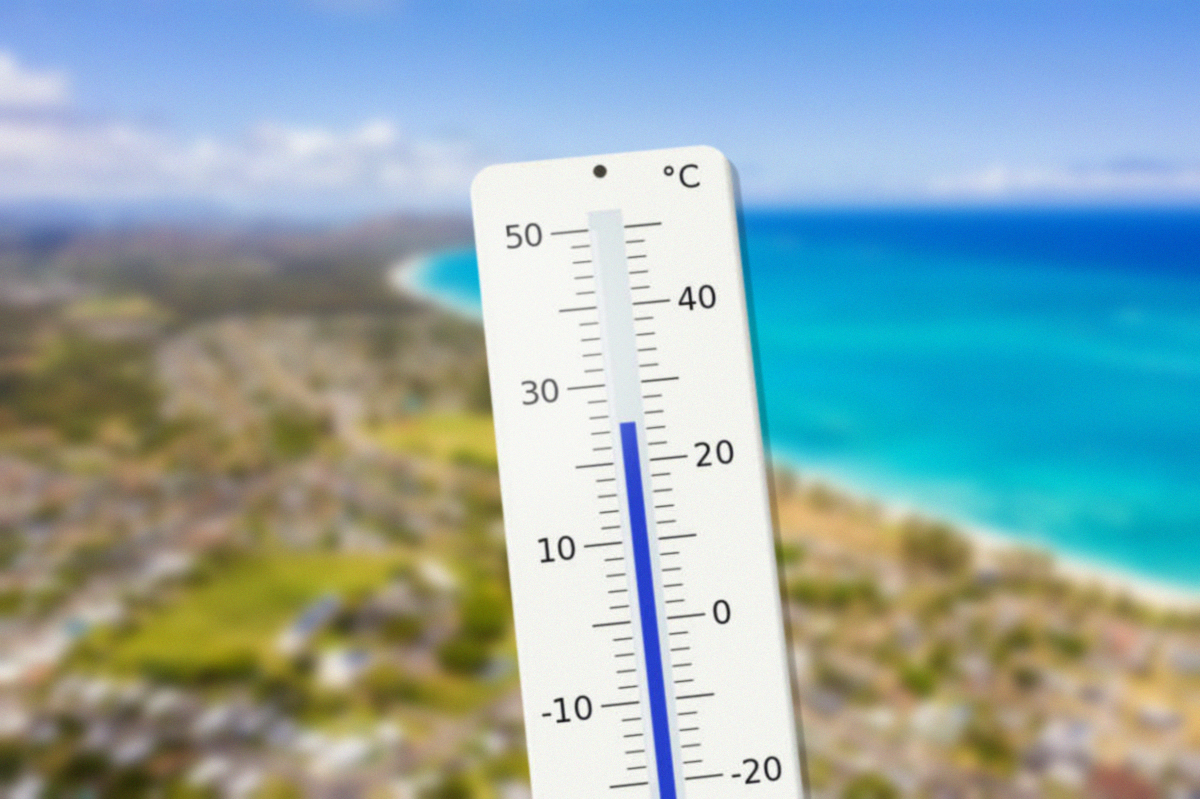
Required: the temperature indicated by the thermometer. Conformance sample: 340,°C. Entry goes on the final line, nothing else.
25,°C
